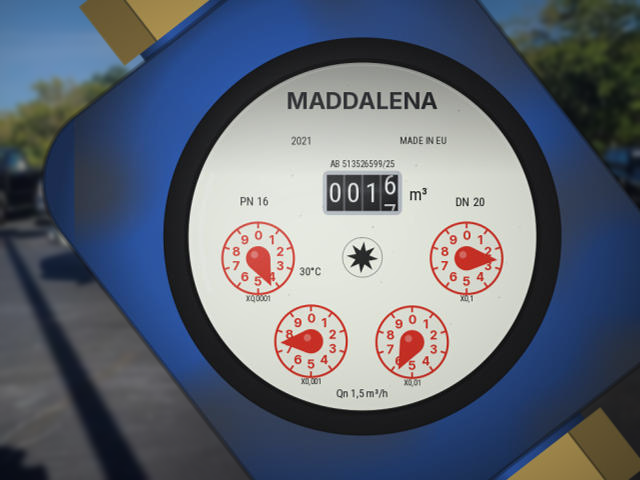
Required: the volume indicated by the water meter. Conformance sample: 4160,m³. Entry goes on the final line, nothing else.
16.2574,m³
